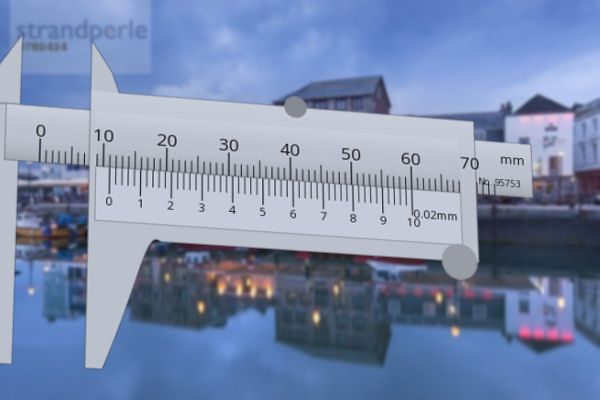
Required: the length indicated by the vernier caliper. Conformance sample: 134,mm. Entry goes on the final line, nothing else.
11.0,mm
